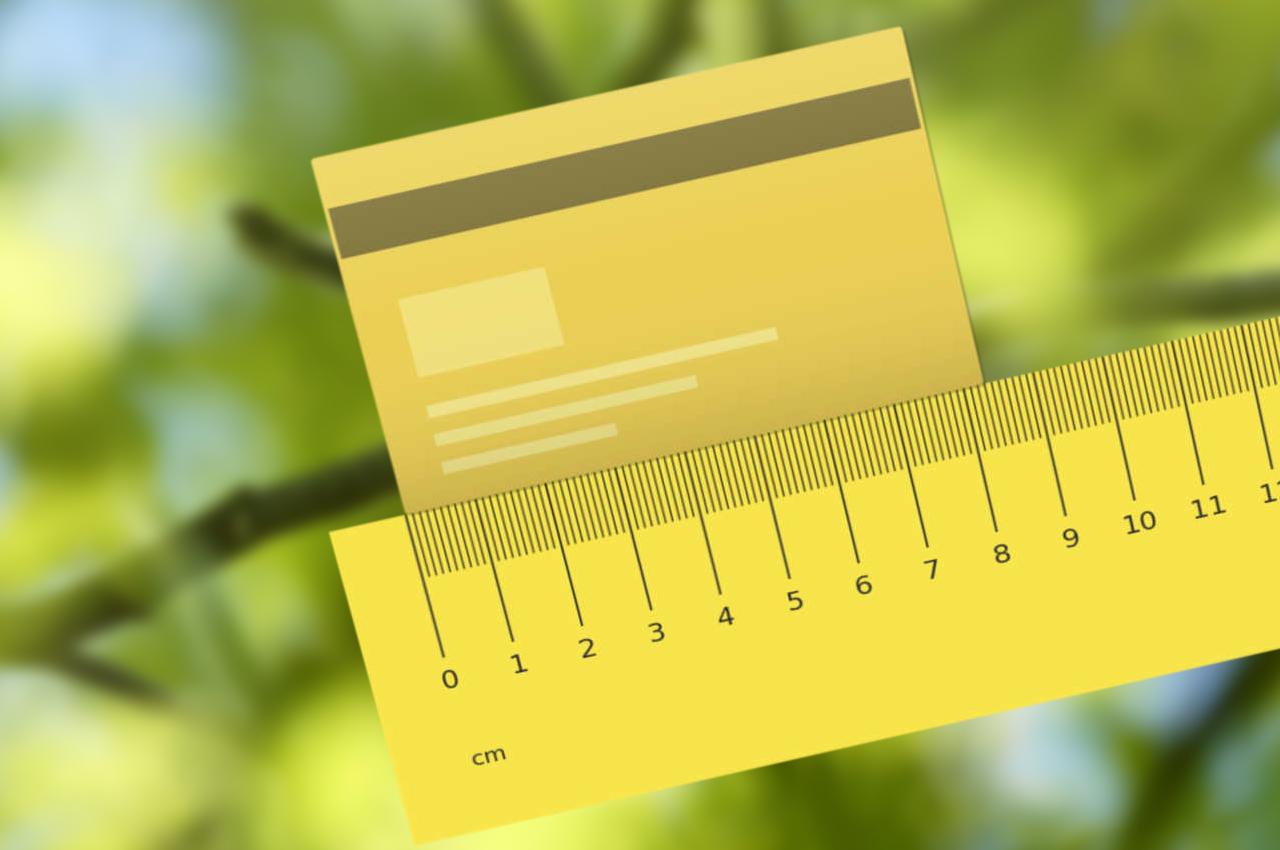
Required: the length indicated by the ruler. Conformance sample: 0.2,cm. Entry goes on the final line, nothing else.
8.3,cm
